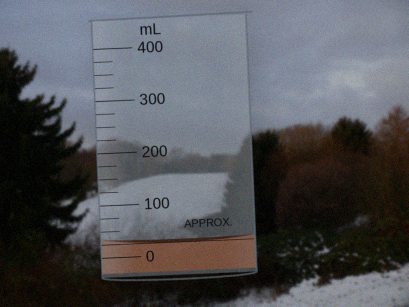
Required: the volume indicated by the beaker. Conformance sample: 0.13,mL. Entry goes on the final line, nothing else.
25,mL
